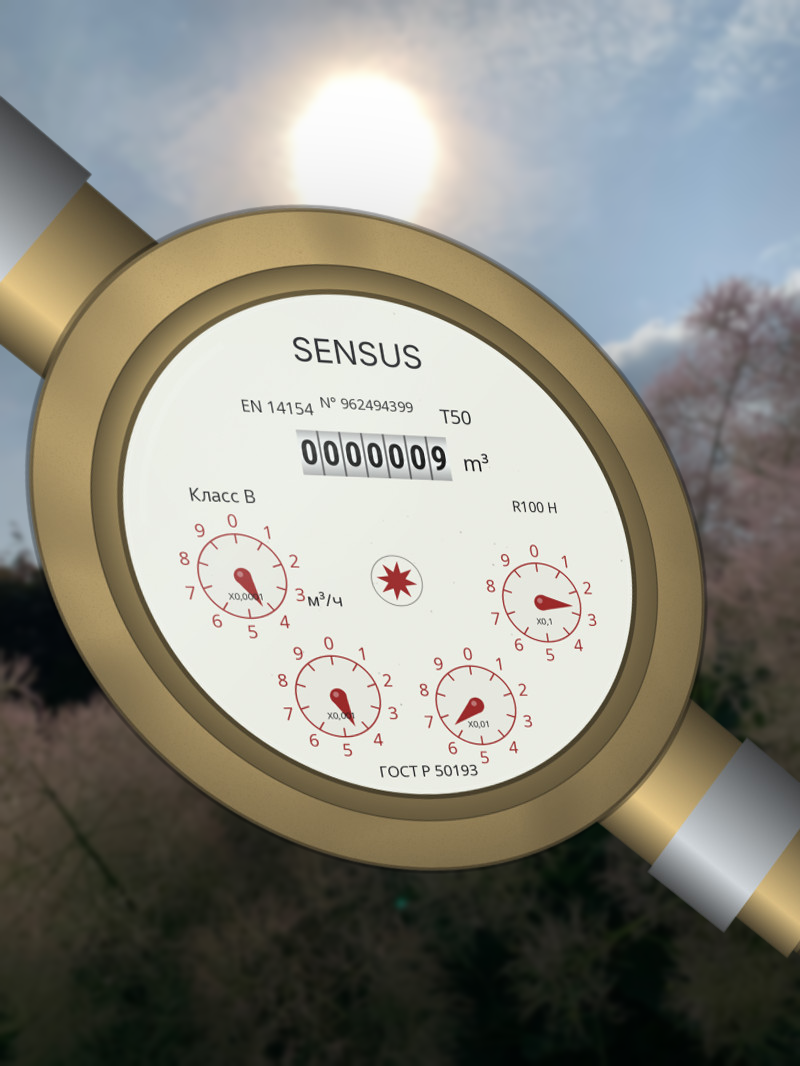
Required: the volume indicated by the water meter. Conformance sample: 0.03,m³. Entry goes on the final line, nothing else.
9.2644,m³
